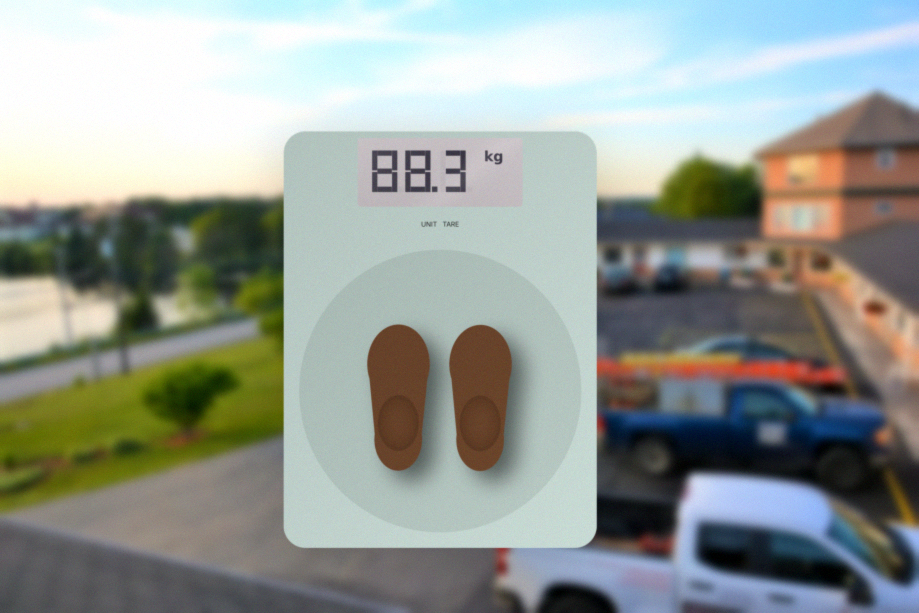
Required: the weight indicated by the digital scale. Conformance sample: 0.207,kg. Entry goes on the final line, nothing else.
88.3,kg
